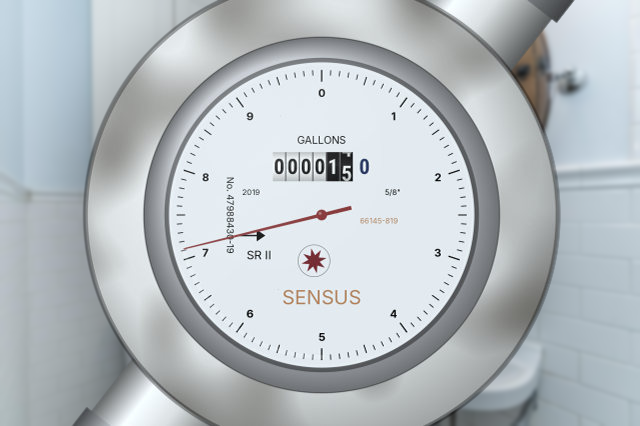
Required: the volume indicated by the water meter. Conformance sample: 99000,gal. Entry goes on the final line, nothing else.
147.1,gal
